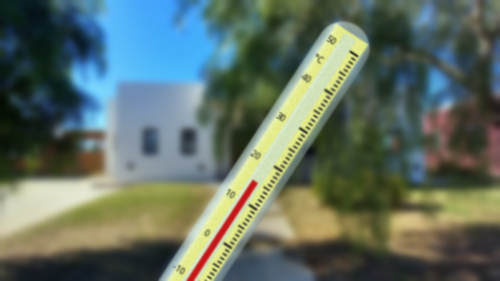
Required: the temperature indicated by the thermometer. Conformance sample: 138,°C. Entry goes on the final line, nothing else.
15,°C
